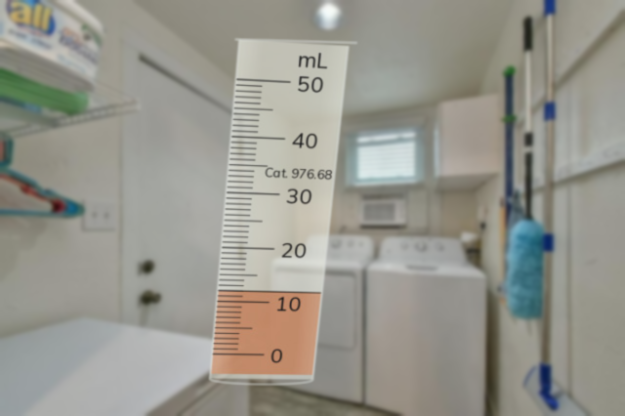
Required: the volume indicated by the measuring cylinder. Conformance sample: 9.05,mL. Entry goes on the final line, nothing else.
12,mL
